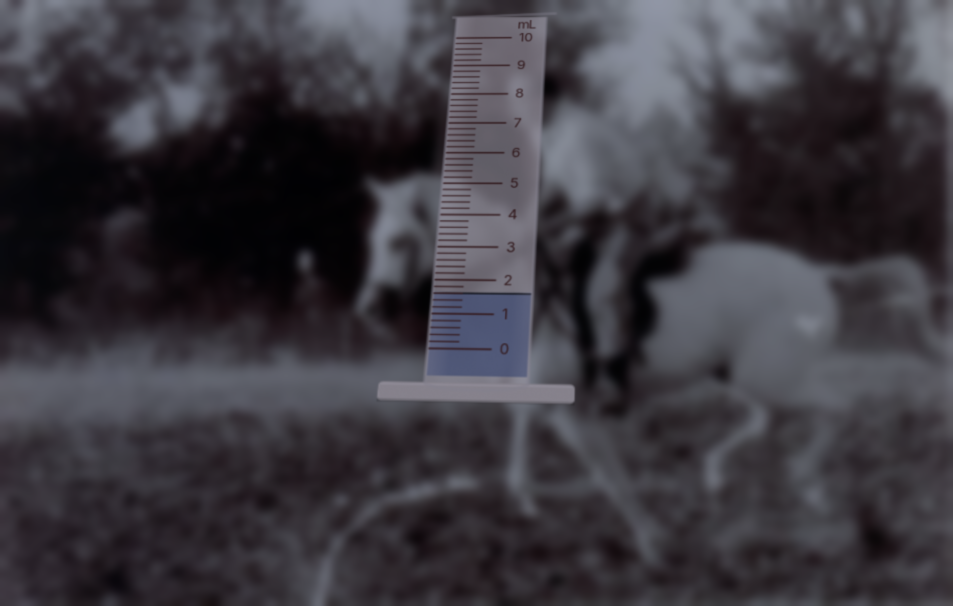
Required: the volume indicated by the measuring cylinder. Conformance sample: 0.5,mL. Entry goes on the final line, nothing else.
1.6,mL
